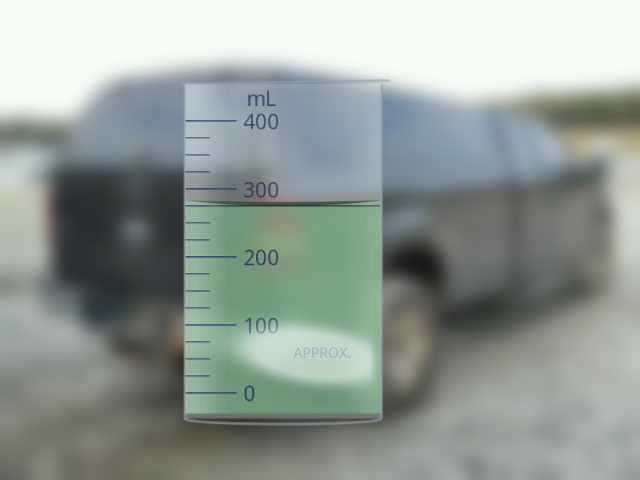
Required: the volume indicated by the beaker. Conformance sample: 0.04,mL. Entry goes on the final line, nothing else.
275,mL
